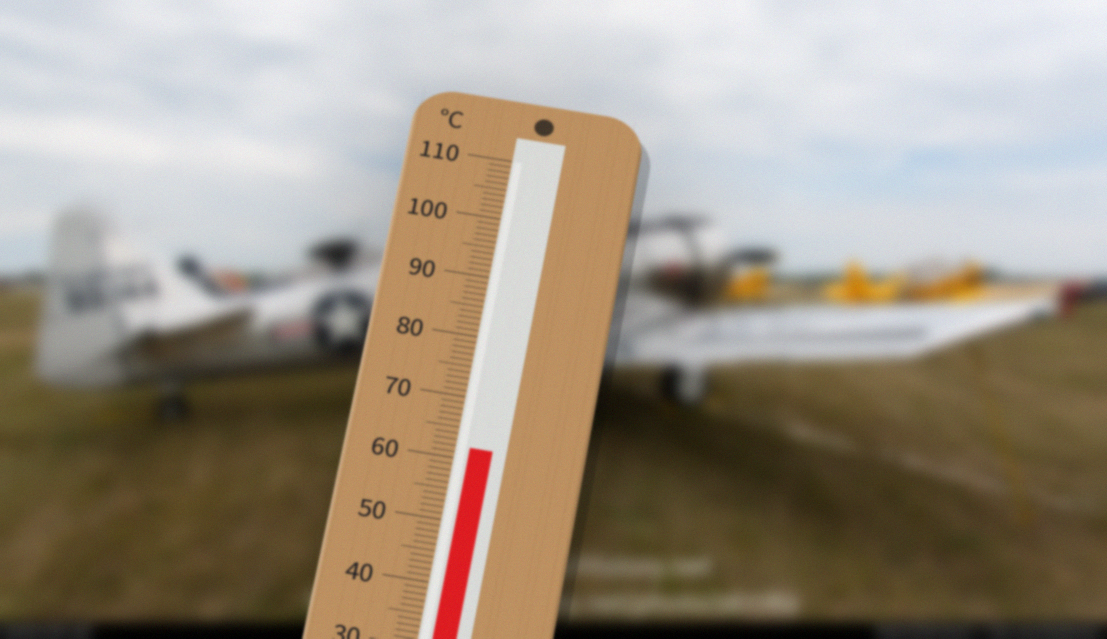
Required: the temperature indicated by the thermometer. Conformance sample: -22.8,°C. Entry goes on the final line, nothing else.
62,°C
